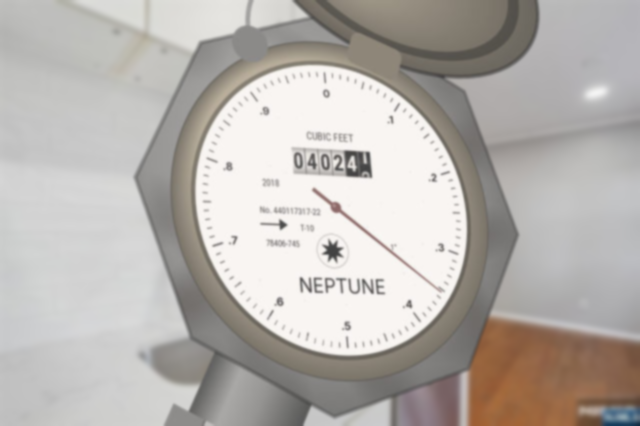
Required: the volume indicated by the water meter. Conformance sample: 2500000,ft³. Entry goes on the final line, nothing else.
40241.35,ft³
